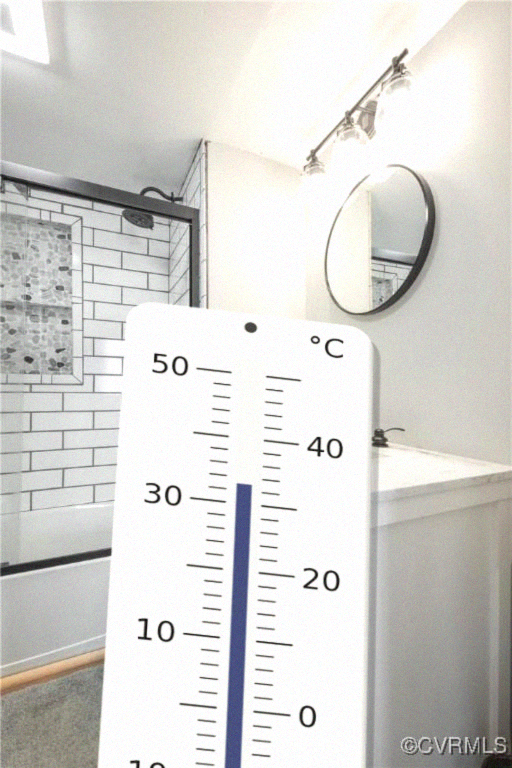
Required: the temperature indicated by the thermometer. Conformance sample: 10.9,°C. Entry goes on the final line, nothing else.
33,°C
